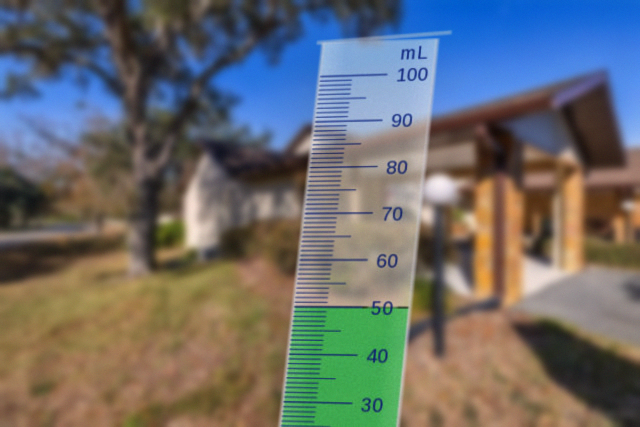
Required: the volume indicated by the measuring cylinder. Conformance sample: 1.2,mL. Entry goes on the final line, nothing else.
50,mL
